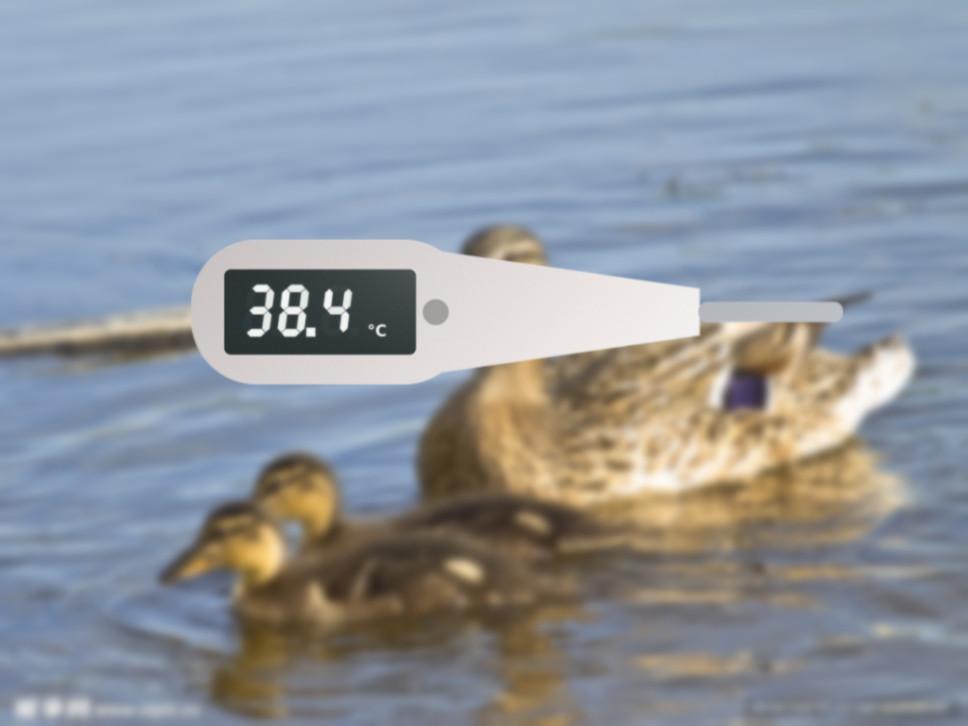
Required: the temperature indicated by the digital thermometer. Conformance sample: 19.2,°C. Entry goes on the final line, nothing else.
38.4,°C
